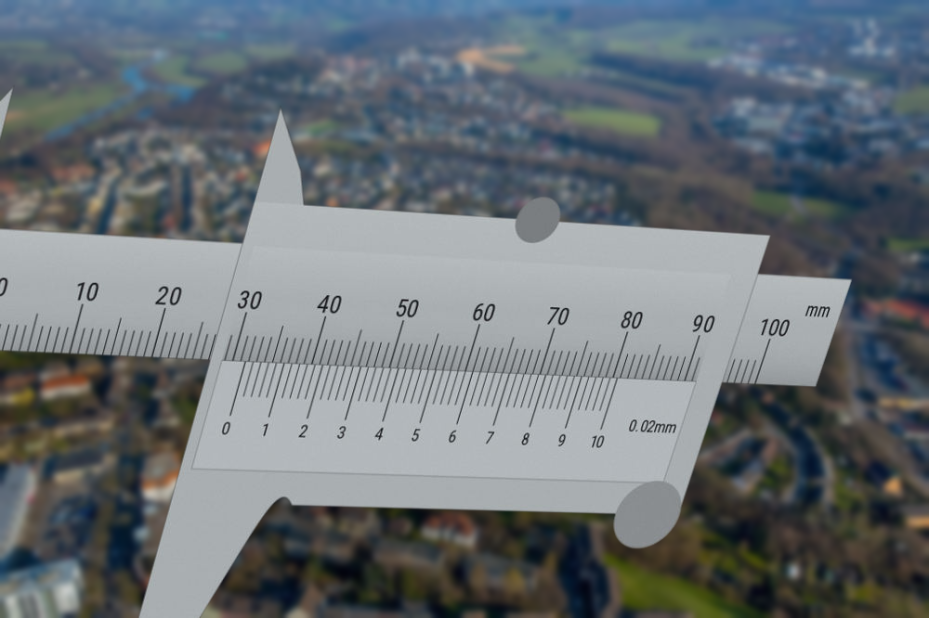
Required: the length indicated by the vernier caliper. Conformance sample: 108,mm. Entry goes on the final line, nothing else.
31.6,mm
